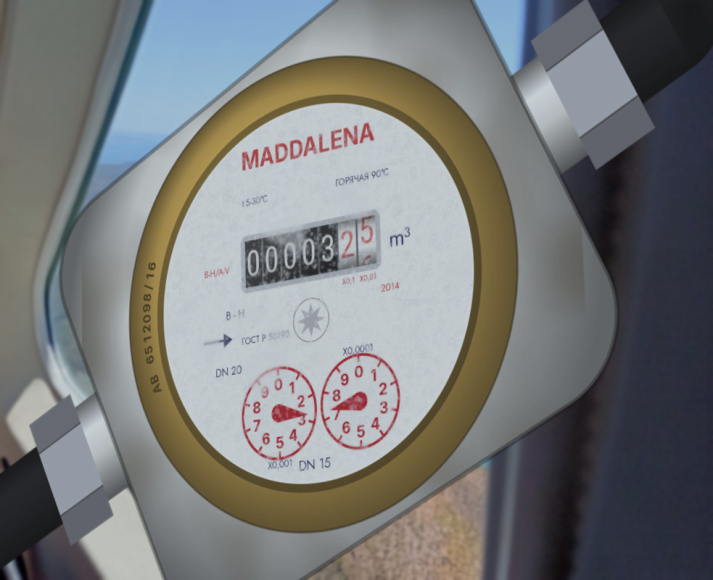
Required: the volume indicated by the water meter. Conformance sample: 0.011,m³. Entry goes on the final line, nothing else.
3.2527,m³
